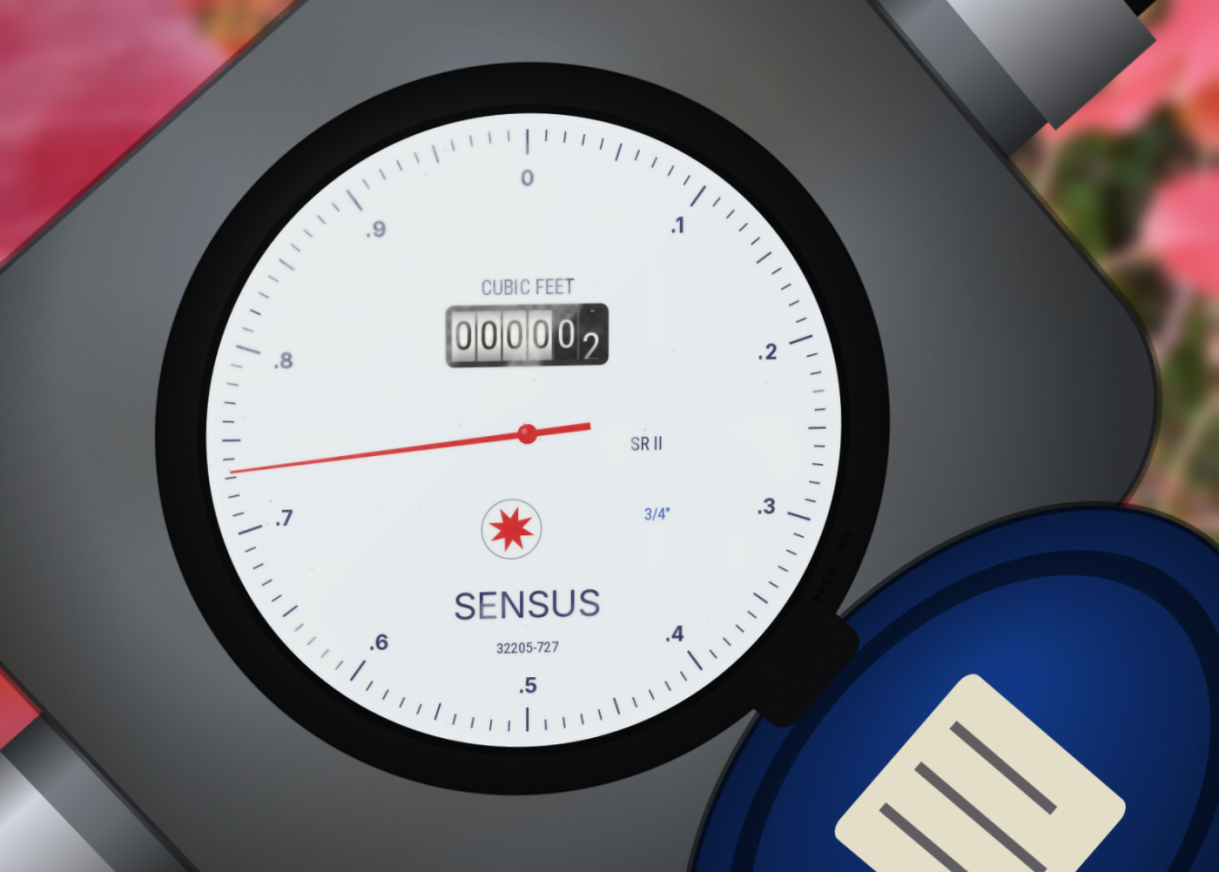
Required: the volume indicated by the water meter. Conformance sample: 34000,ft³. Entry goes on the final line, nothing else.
1.73,ft³
